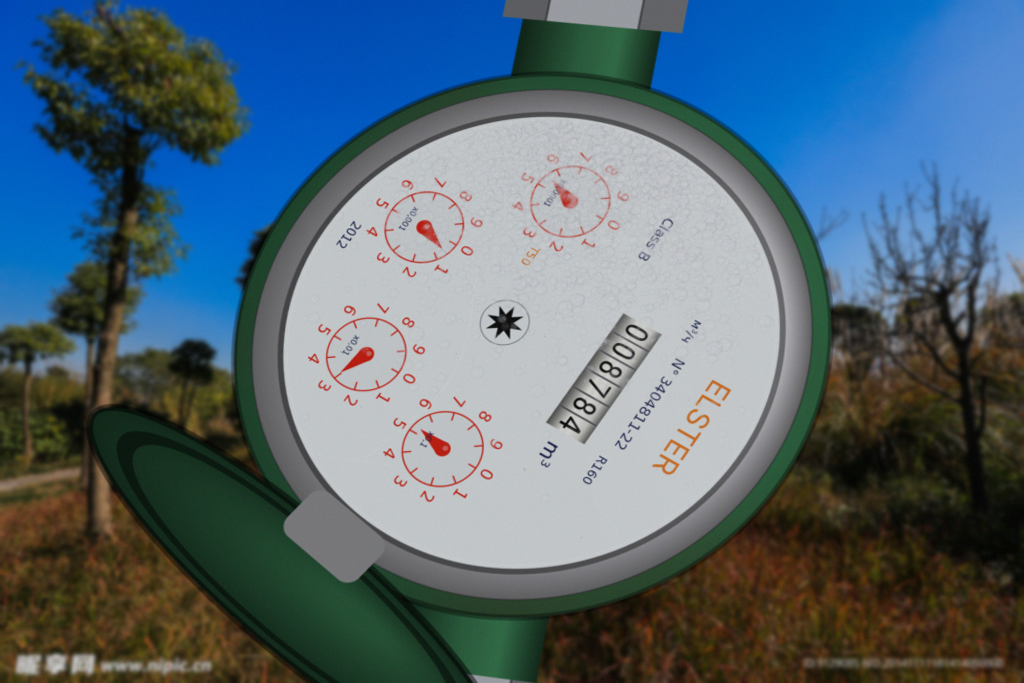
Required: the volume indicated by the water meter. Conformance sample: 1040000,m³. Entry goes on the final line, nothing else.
8784.5305,m³
